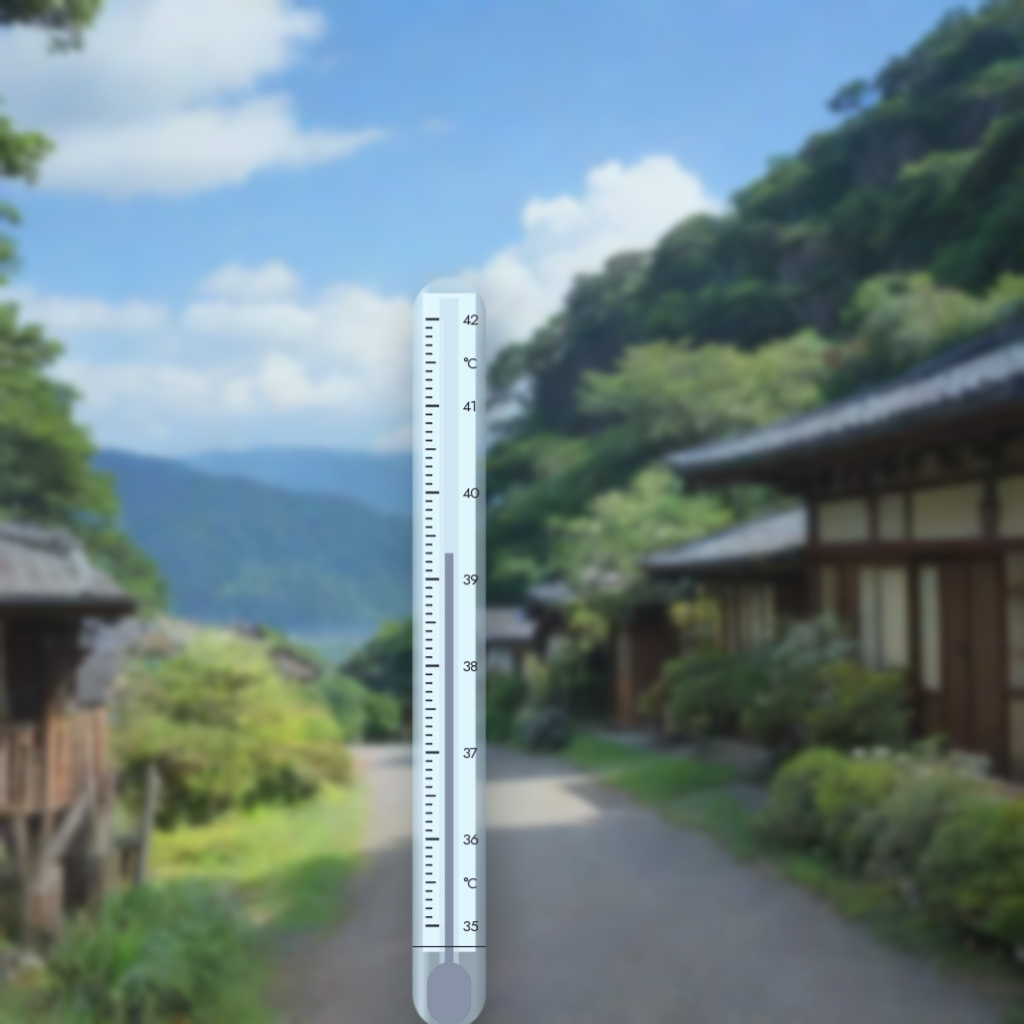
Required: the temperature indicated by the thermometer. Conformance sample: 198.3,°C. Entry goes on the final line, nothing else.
39.3,°C
